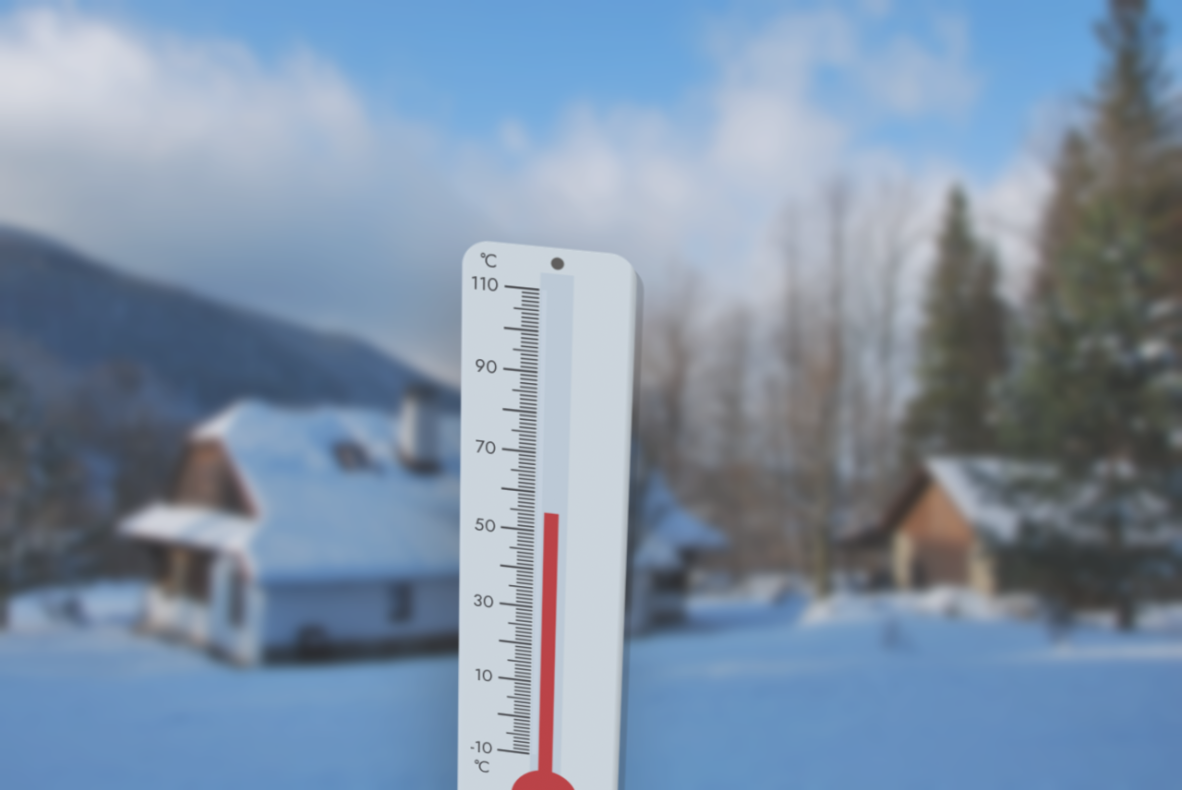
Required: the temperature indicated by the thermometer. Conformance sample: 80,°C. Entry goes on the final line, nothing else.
55,°C
